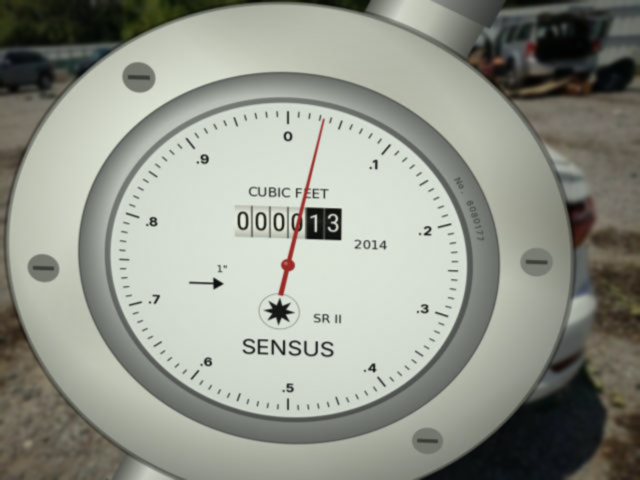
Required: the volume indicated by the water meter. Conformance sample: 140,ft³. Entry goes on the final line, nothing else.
13.03,ft³
